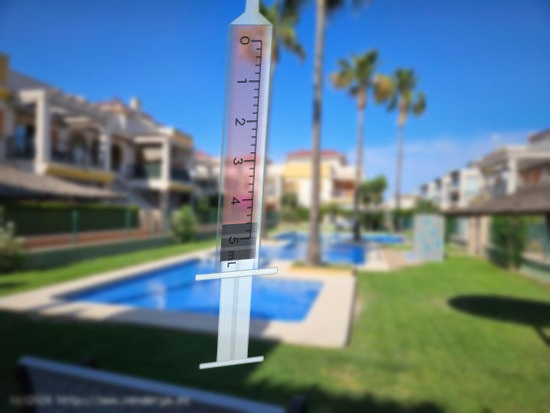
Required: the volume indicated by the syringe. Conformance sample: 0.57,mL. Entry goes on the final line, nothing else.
4.6,mL
